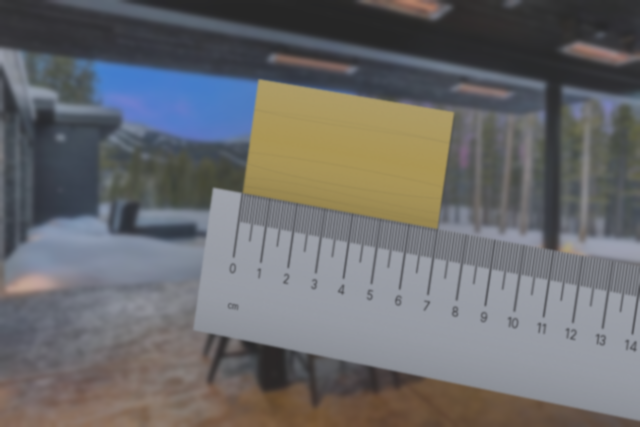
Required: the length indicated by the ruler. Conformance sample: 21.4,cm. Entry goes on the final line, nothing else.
7,cm
